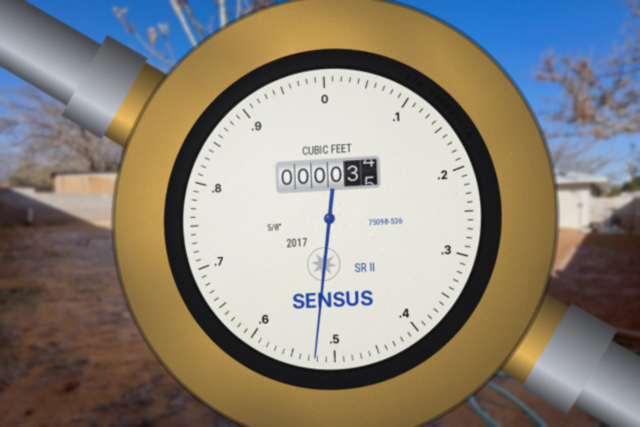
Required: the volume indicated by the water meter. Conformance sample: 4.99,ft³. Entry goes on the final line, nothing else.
34.52,ft³
